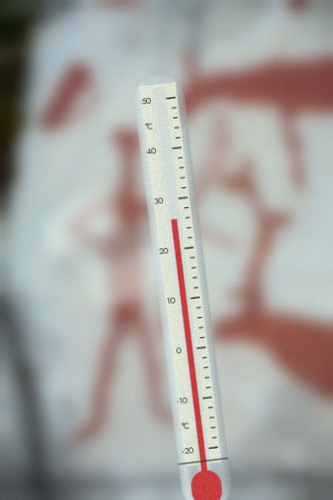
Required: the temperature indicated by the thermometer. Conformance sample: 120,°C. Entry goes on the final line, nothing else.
26,°C
